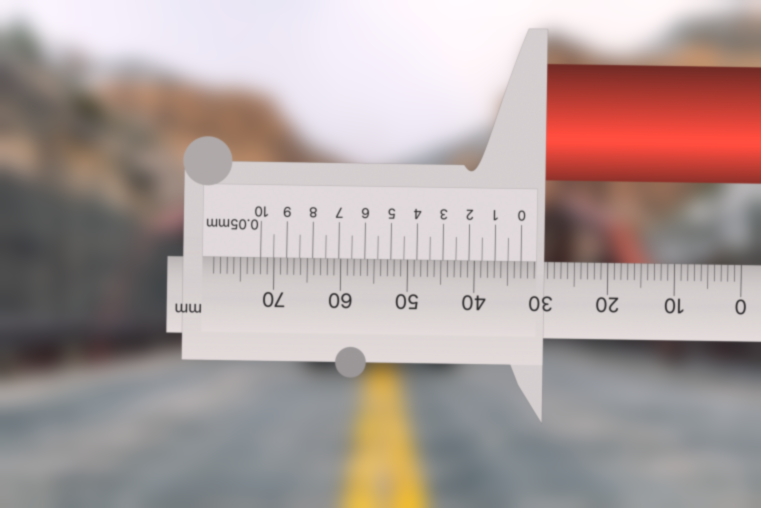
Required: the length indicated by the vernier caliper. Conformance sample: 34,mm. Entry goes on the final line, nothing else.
33.0,mm
